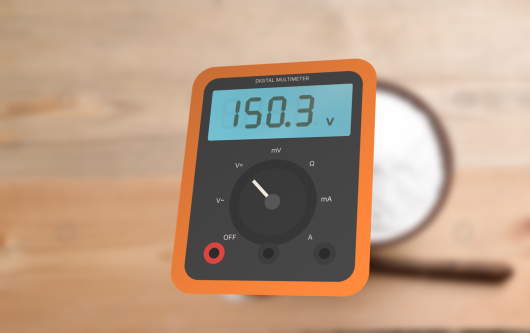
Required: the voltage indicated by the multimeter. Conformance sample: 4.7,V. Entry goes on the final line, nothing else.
150.3,V
